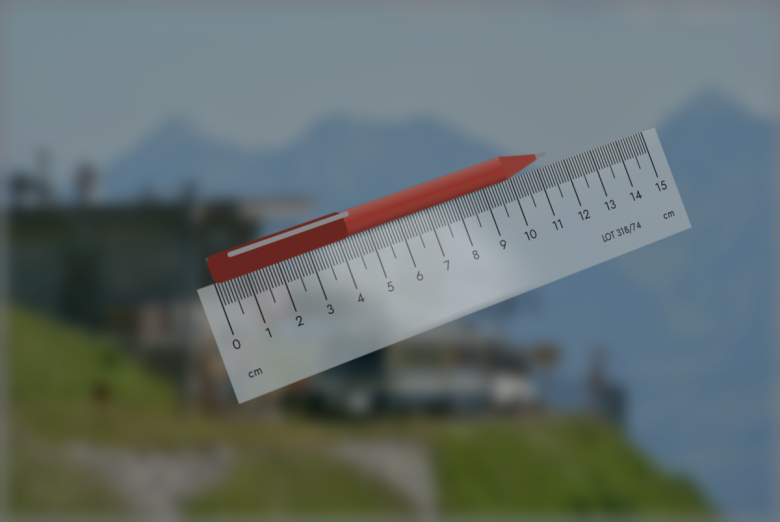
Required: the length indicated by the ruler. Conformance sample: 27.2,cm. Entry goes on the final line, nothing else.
11.5,cm
